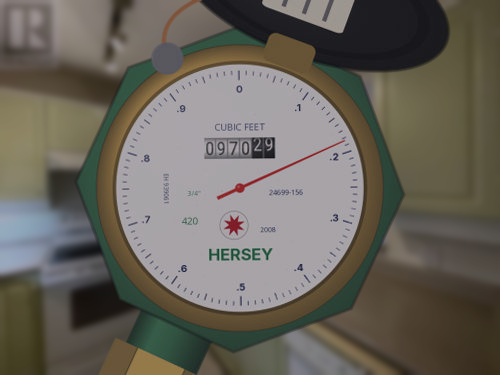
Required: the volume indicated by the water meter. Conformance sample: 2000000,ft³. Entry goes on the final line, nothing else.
97029.18,ft³
